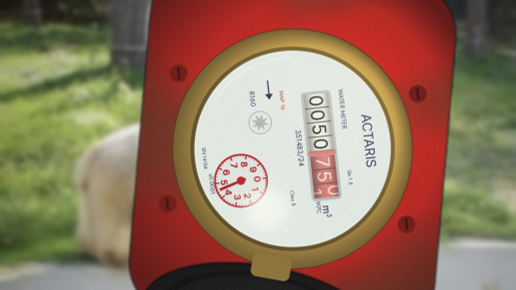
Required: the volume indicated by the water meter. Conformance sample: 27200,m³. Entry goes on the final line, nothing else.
50.7504,m³
